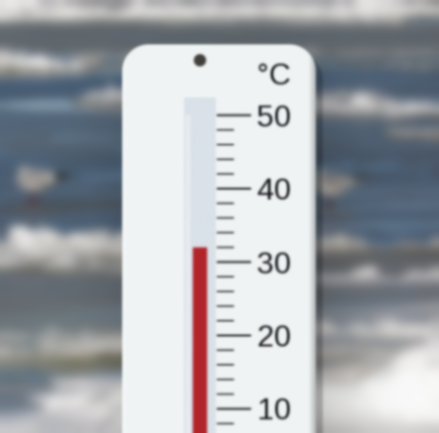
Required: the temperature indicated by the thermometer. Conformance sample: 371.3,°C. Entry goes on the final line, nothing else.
32,°C
